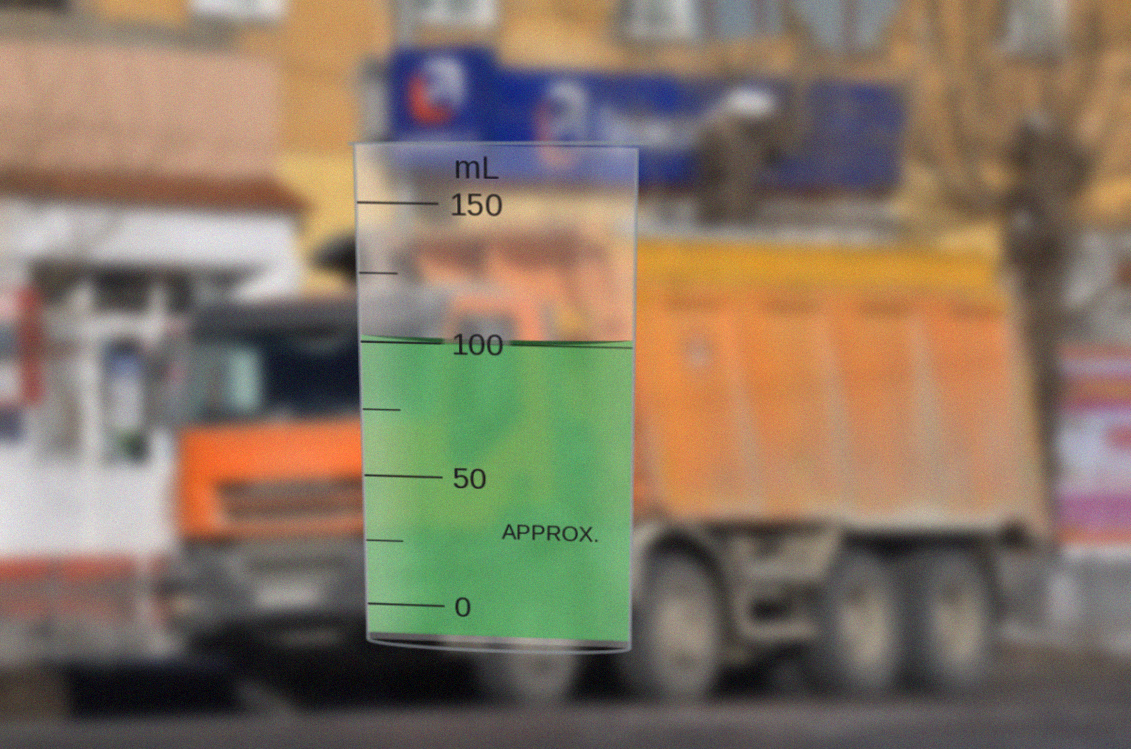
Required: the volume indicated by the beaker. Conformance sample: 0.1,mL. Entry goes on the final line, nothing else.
100,mL
